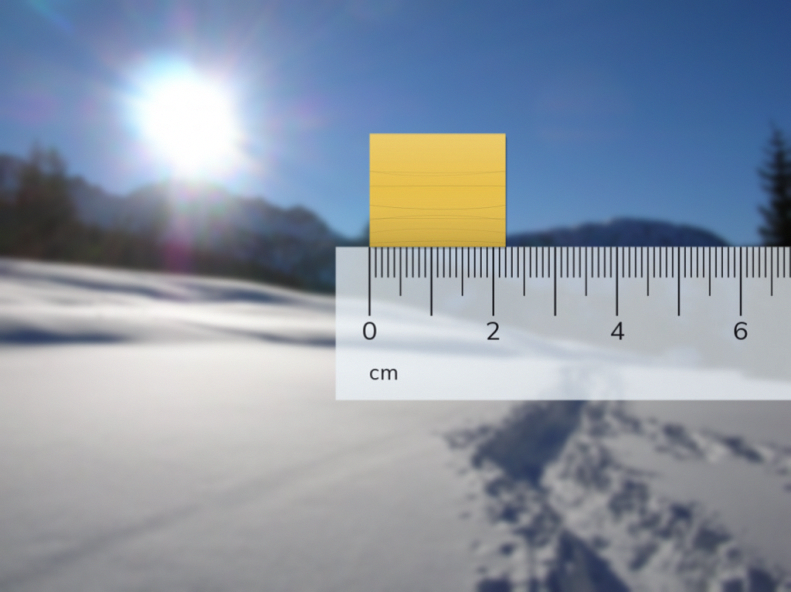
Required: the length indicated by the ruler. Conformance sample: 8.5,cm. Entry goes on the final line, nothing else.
2.2,cm
